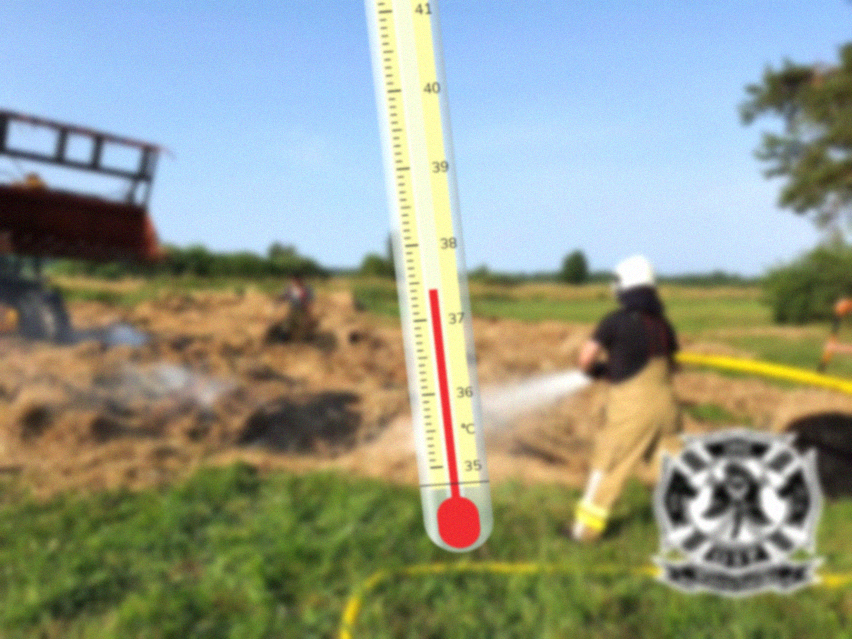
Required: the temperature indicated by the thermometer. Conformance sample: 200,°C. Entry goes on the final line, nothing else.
37.4,°C
